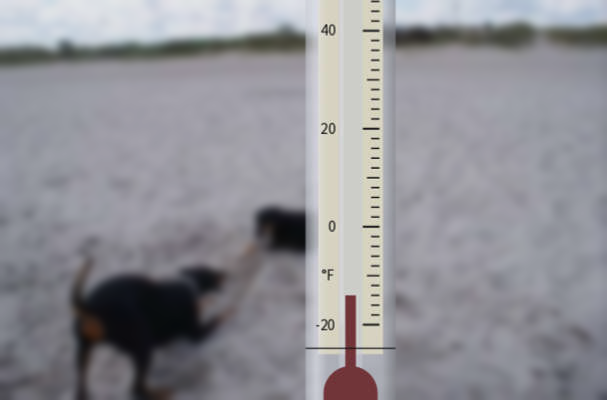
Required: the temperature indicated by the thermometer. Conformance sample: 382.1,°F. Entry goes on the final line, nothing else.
-14,°F
